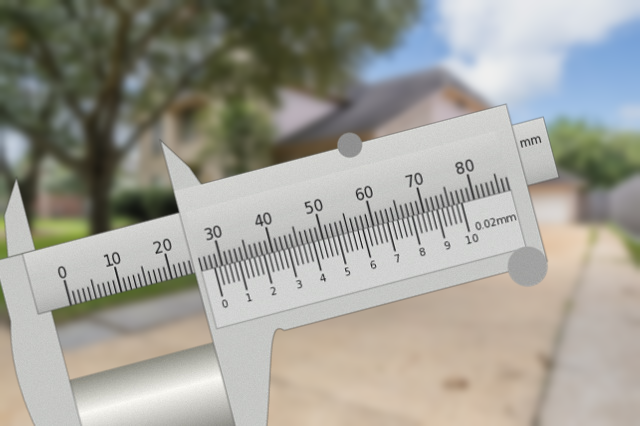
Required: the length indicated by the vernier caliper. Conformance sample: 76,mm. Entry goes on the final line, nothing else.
28.5,mm
